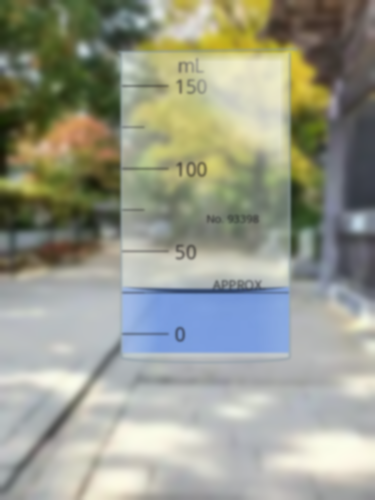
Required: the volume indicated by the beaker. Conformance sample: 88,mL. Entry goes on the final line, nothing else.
25,mL
